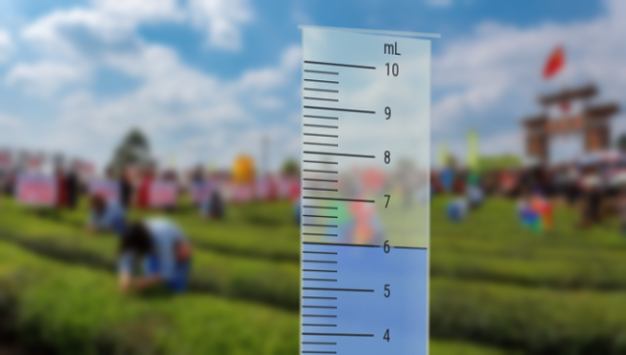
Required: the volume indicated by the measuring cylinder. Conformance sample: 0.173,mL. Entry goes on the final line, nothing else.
6,mL
